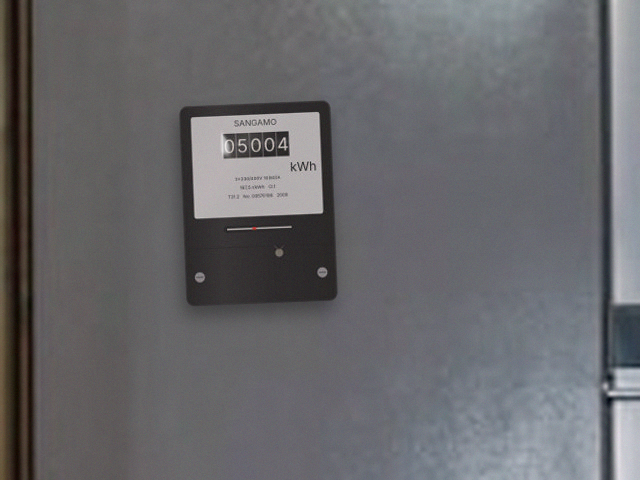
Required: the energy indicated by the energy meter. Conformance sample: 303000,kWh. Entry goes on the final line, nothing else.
5004,kWh
